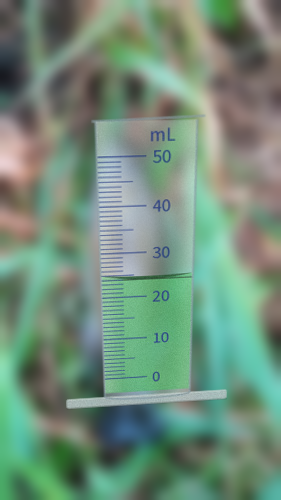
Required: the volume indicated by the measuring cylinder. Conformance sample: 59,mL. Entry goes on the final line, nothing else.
24,mL
